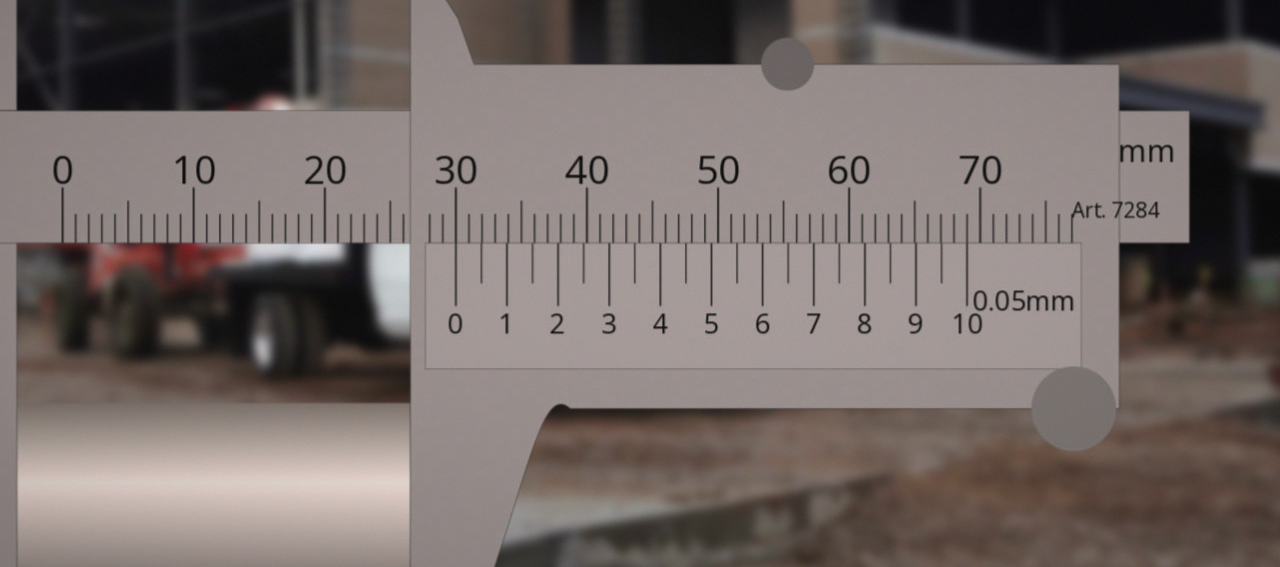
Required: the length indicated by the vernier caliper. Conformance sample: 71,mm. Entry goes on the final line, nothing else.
30.0,mm
